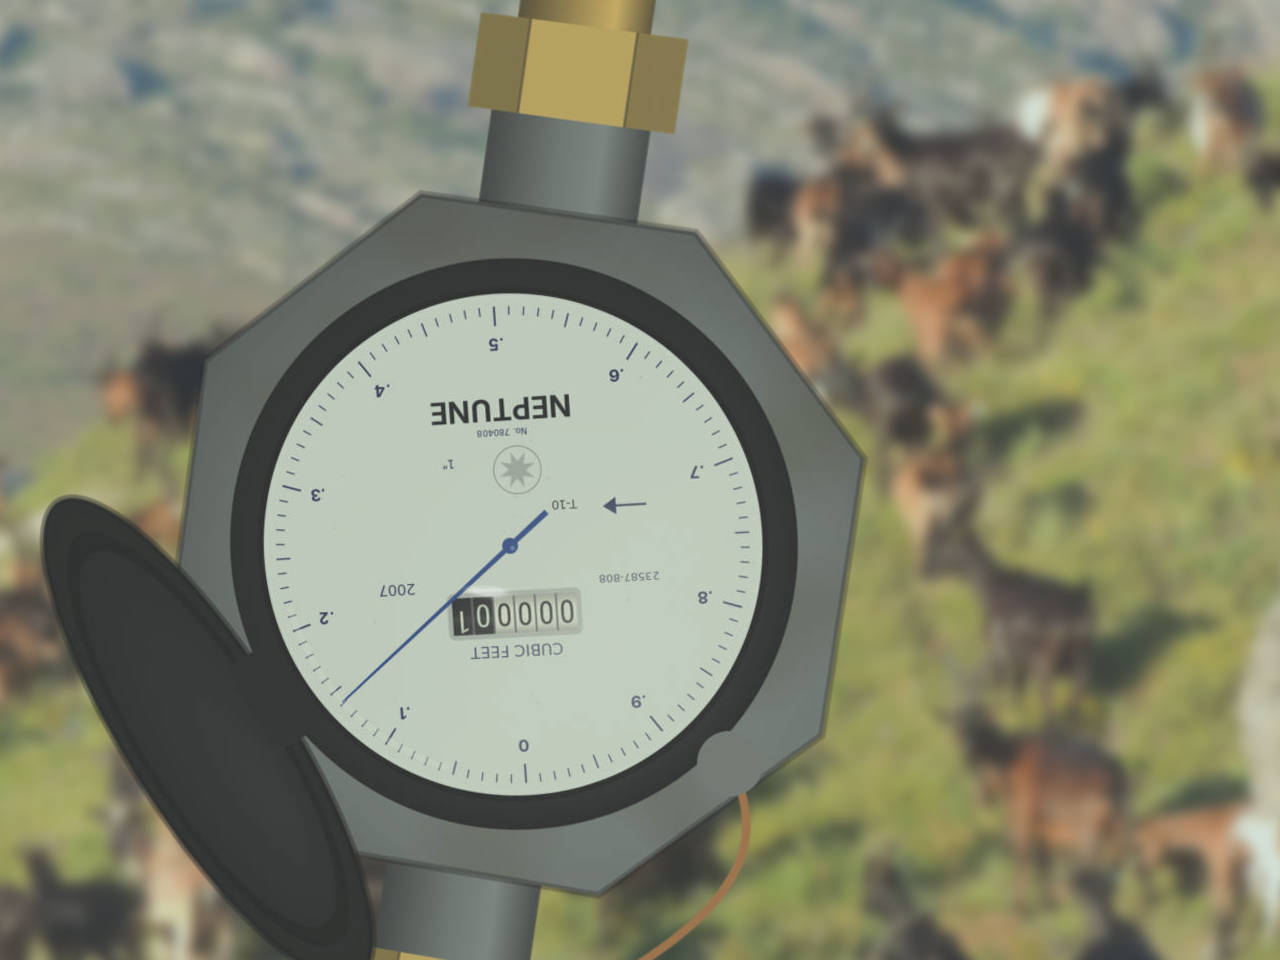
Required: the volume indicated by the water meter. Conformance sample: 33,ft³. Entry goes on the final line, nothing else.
1.14,ft³
